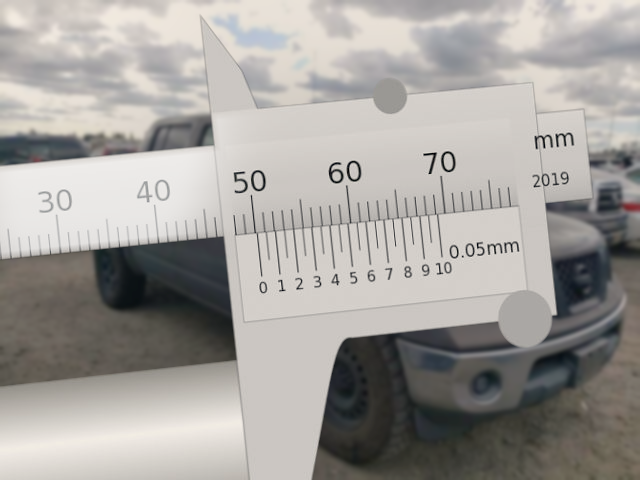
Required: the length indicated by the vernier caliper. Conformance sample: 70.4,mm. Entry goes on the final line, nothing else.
50.2,mm
